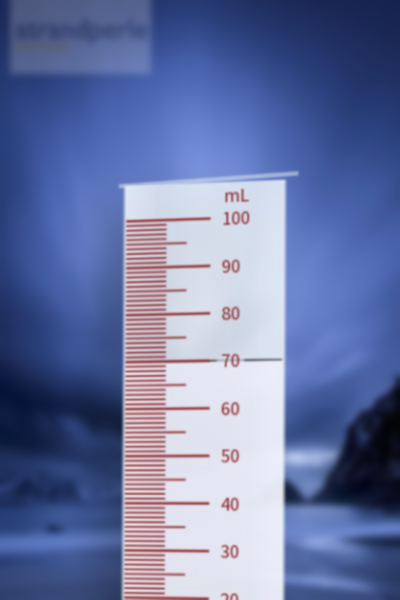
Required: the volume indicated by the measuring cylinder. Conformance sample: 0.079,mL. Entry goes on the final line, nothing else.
70,mL
